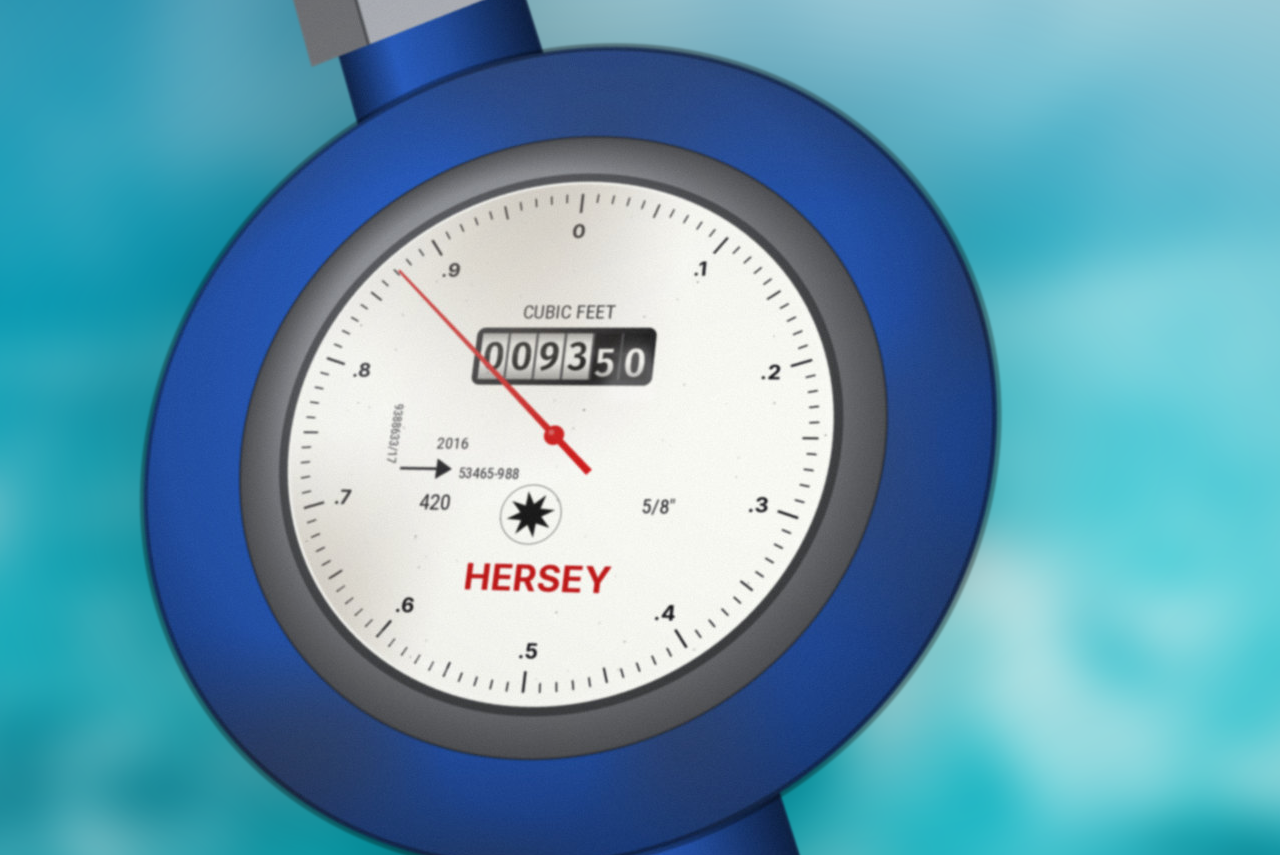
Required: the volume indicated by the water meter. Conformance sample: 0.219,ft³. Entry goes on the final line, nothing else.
9349.87,ft³
